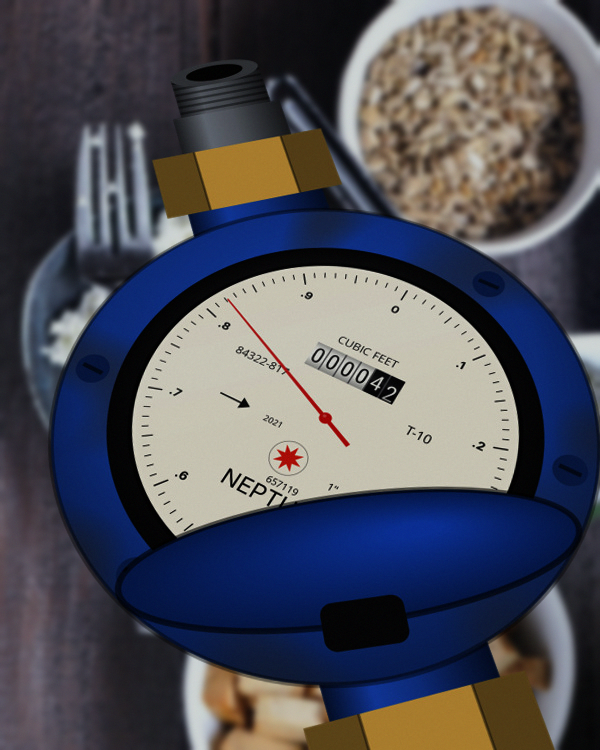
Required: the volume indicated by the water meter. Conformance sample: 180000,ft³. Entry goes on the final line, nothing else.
41.82,ft³
